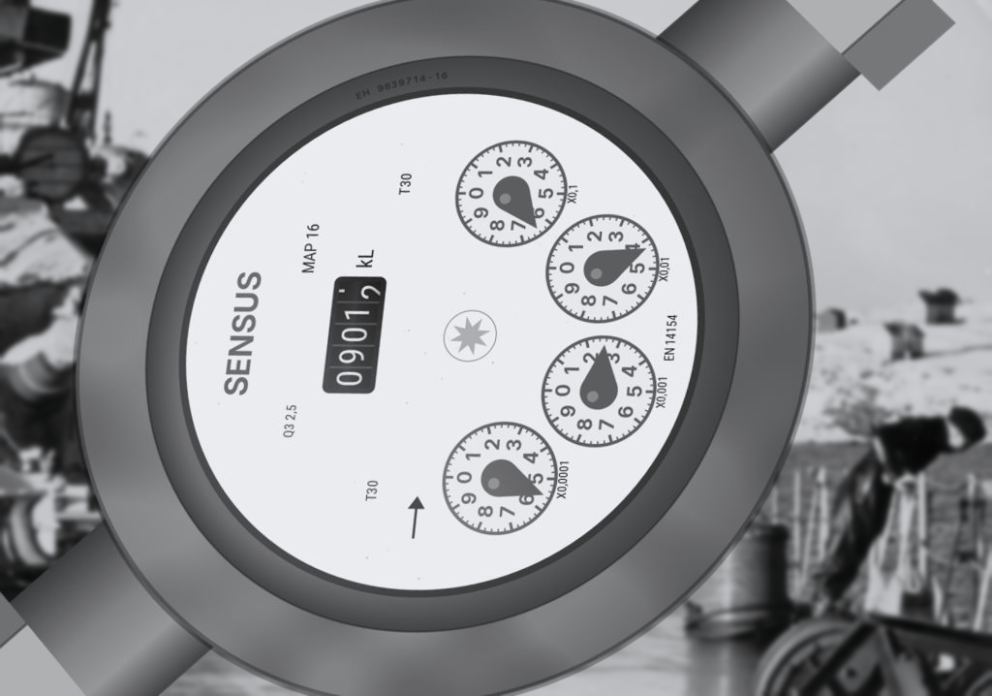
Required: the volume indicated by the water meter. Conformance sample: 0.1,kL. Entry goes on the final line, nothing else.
9011.6425,kL
